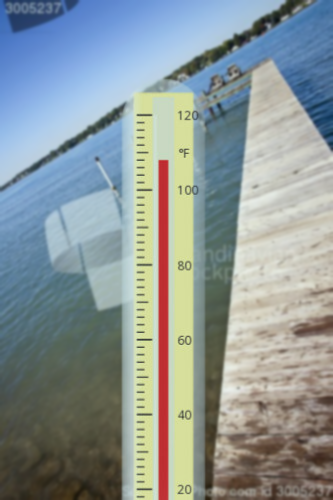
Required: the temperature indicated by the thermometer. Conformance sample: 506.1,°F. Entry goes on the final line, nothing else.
108,°F
